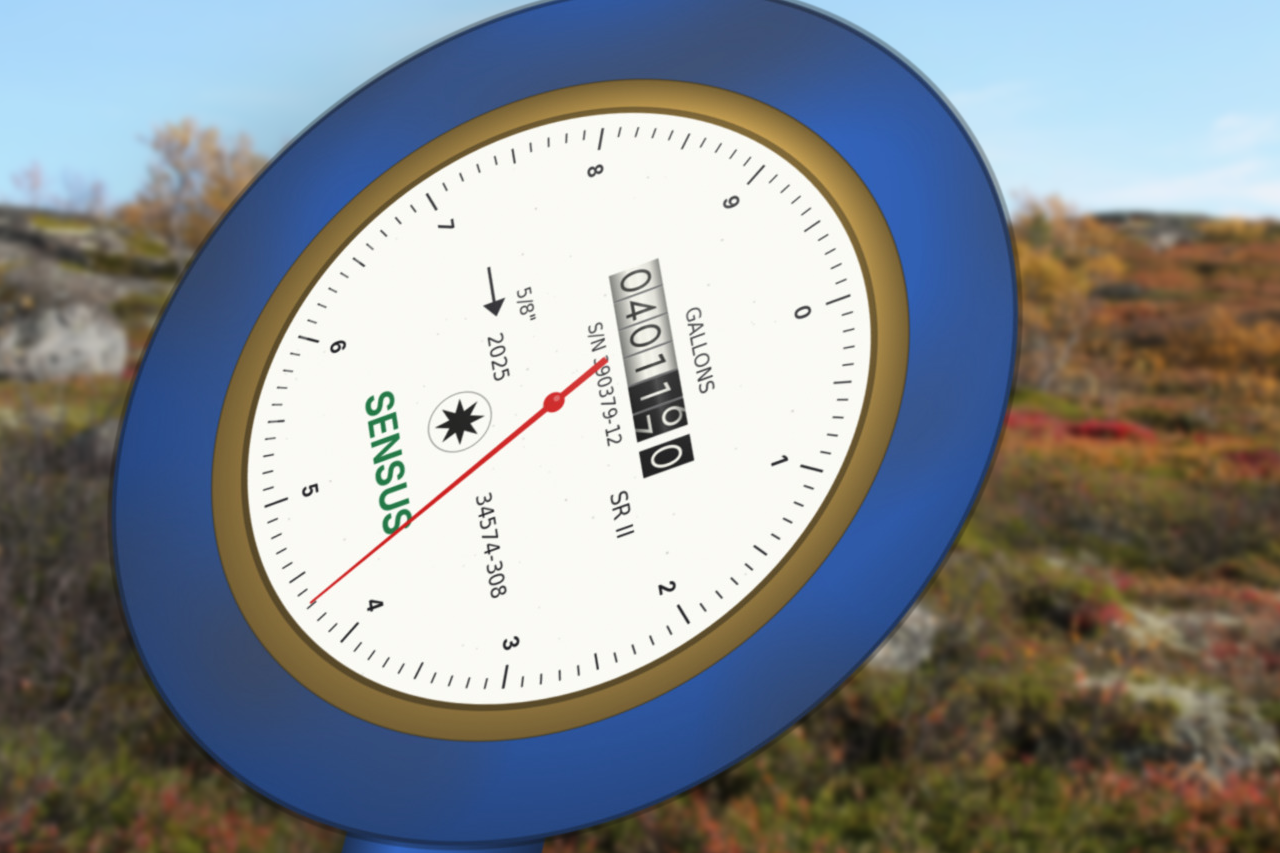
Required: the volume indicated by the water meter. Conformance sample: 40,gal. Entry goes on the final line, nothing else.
401164.3,gal
